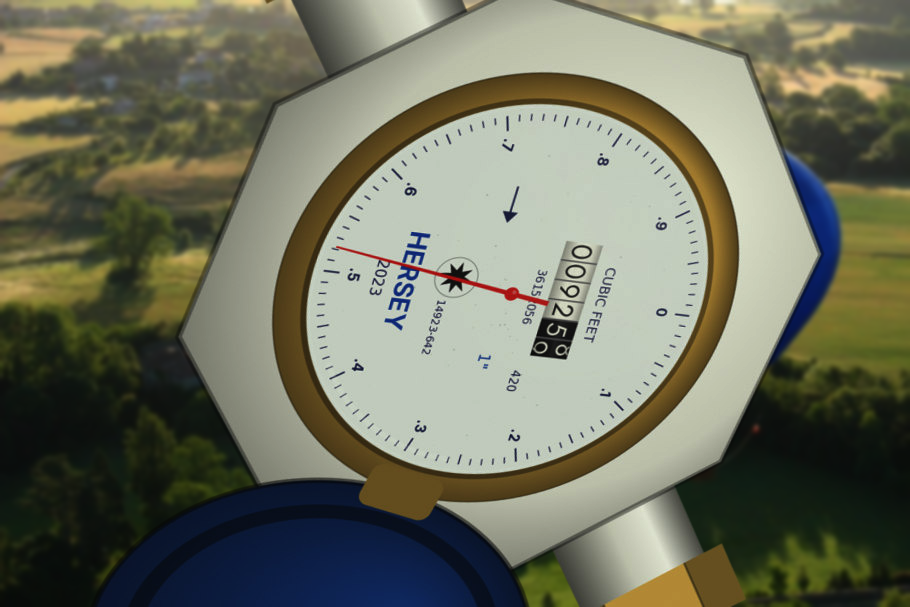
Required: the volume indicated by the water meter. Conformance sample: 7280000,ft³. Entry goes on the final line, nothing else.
9258.52,ft³
